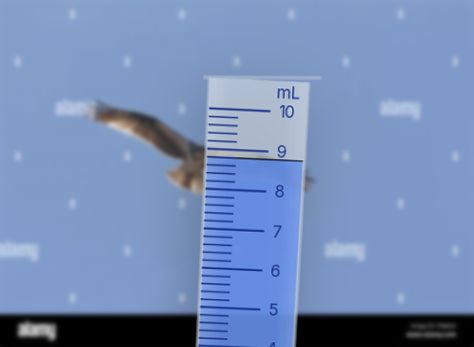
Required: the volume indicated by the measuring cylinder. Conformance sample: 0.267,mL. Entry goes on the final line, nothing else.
8.8,mL
